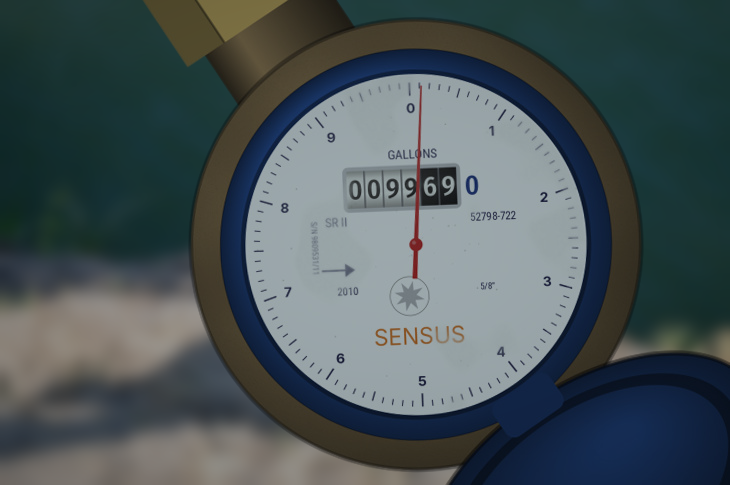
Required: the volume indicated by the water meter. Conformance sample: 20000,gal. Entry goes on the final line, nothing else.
99690.1,gal
